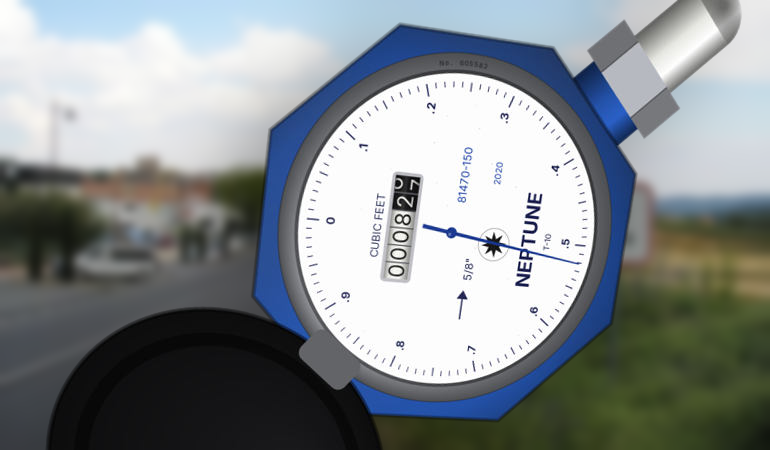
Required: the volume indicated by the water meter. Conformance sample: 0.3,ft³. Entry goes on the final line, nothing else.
826.52,ft³
